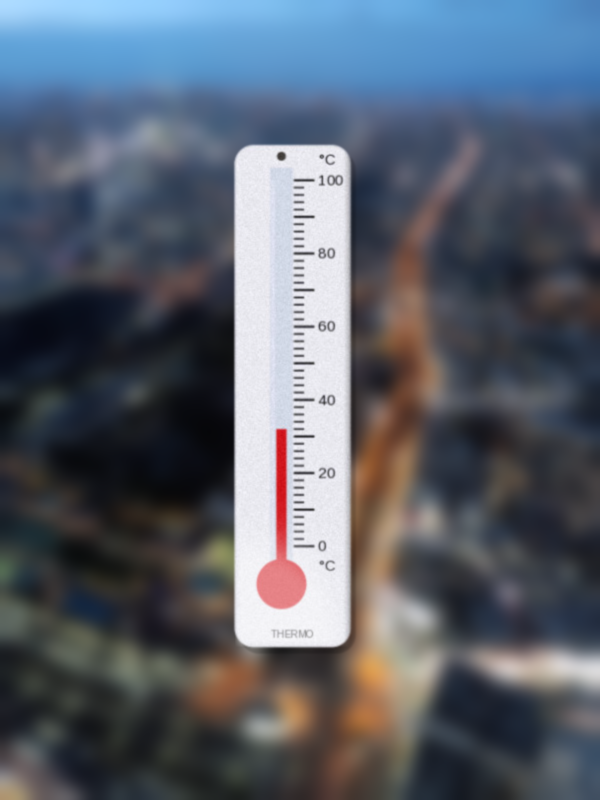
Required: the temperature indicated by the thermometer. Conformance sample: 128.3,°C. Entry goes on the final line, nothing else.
32,°C
